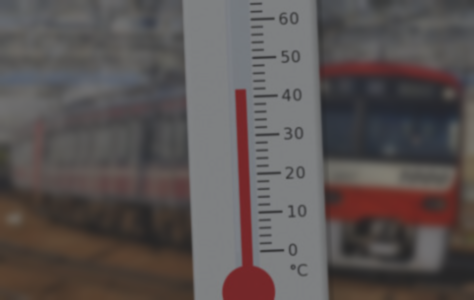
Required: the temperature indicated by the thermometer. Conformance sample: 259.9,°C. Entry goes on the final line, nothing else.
42,°C
